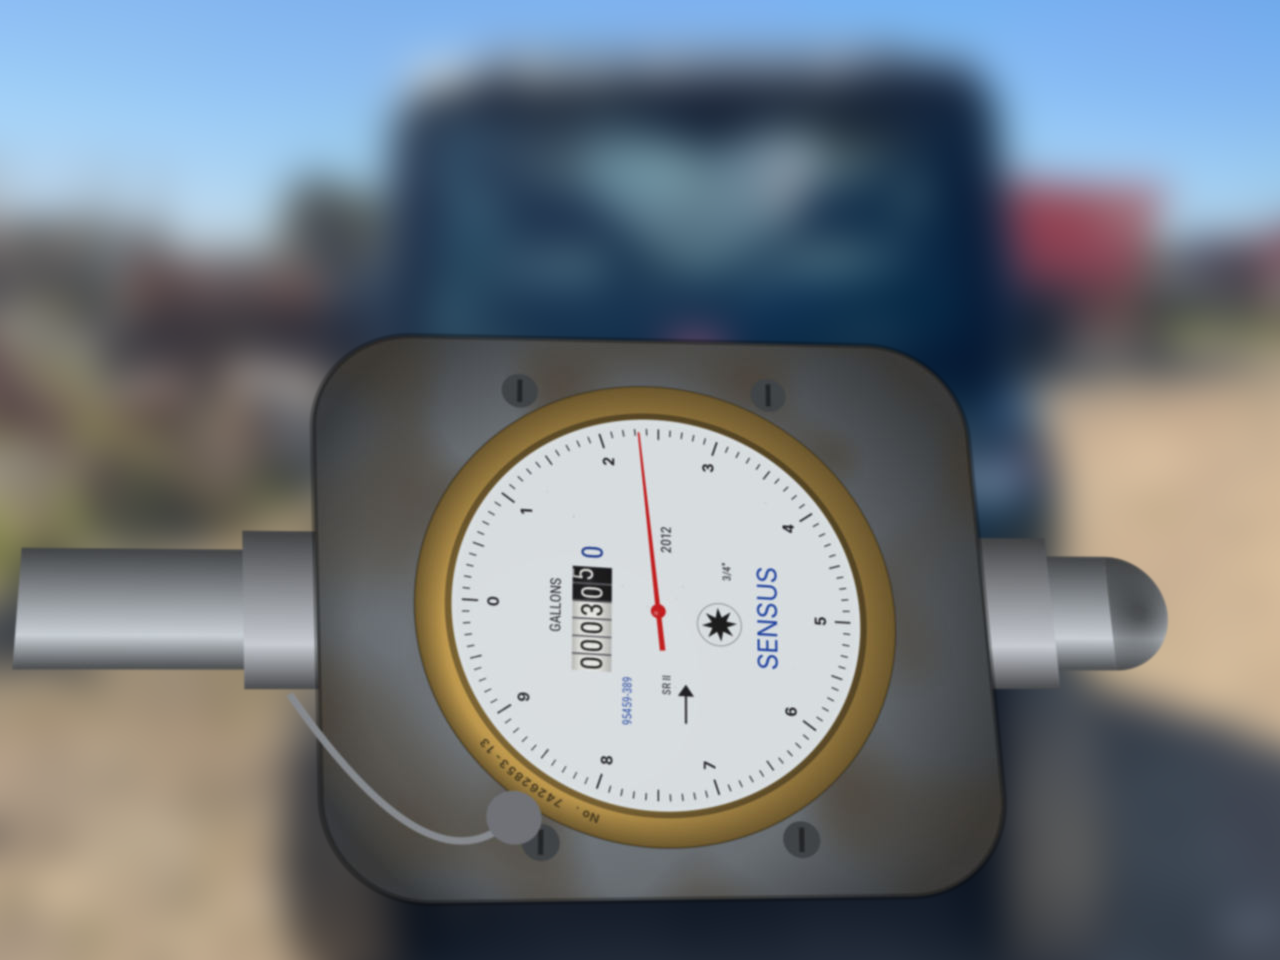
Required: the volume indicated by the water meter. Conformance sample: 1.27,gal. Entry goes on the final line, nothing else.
3052.3,gal
